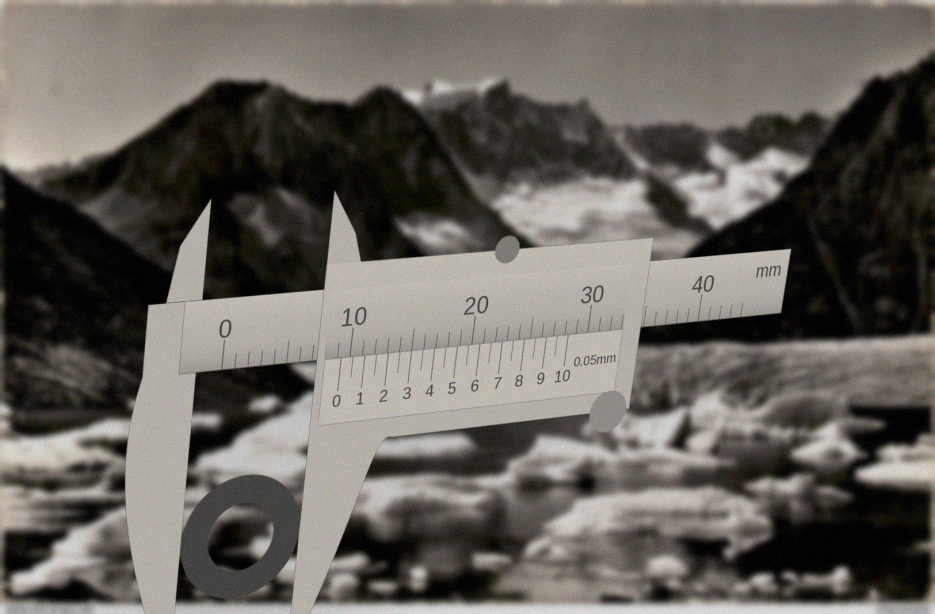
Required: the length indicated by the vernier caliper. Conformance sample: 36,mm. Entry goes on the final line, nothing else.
9.3,mm
